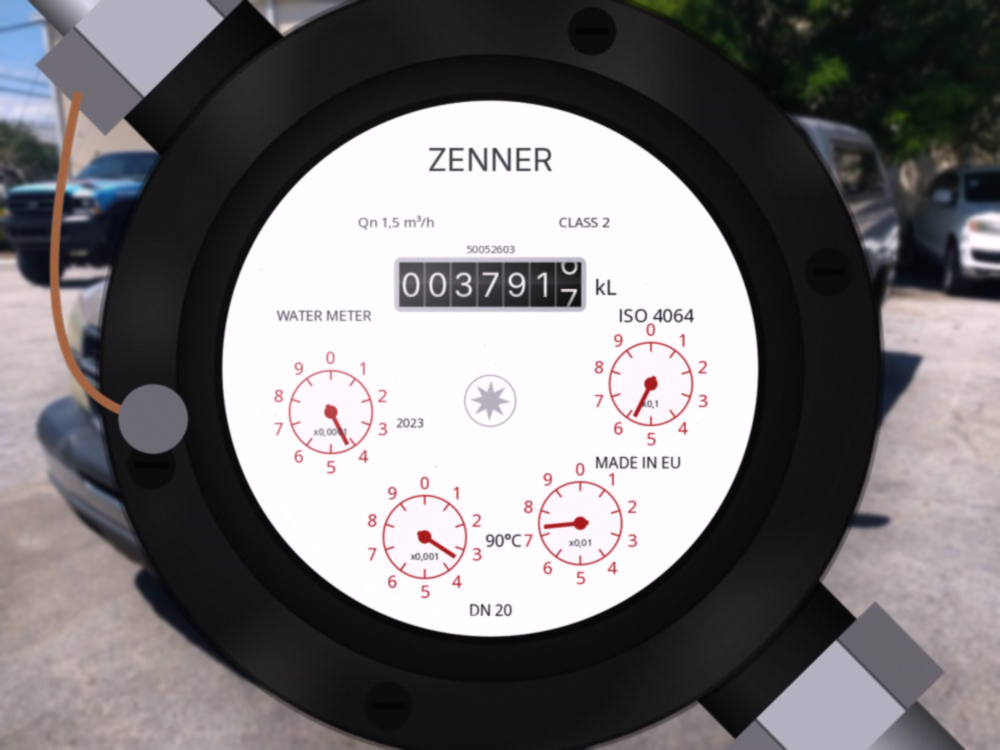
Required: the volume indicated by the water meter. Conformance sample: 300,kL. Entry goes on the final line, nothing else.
37916.5734,kL
